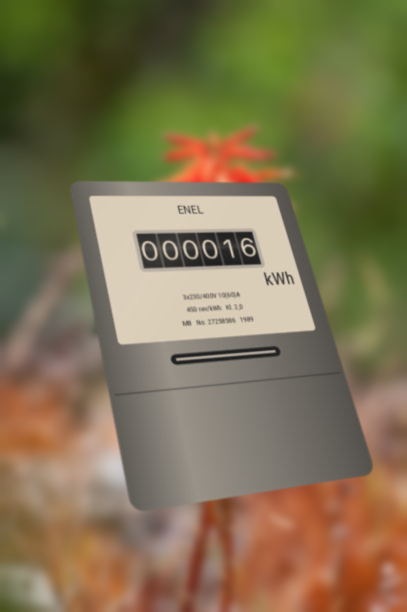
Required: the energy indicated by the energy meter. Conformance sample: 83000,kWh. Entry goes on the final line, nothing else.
16,kWh
